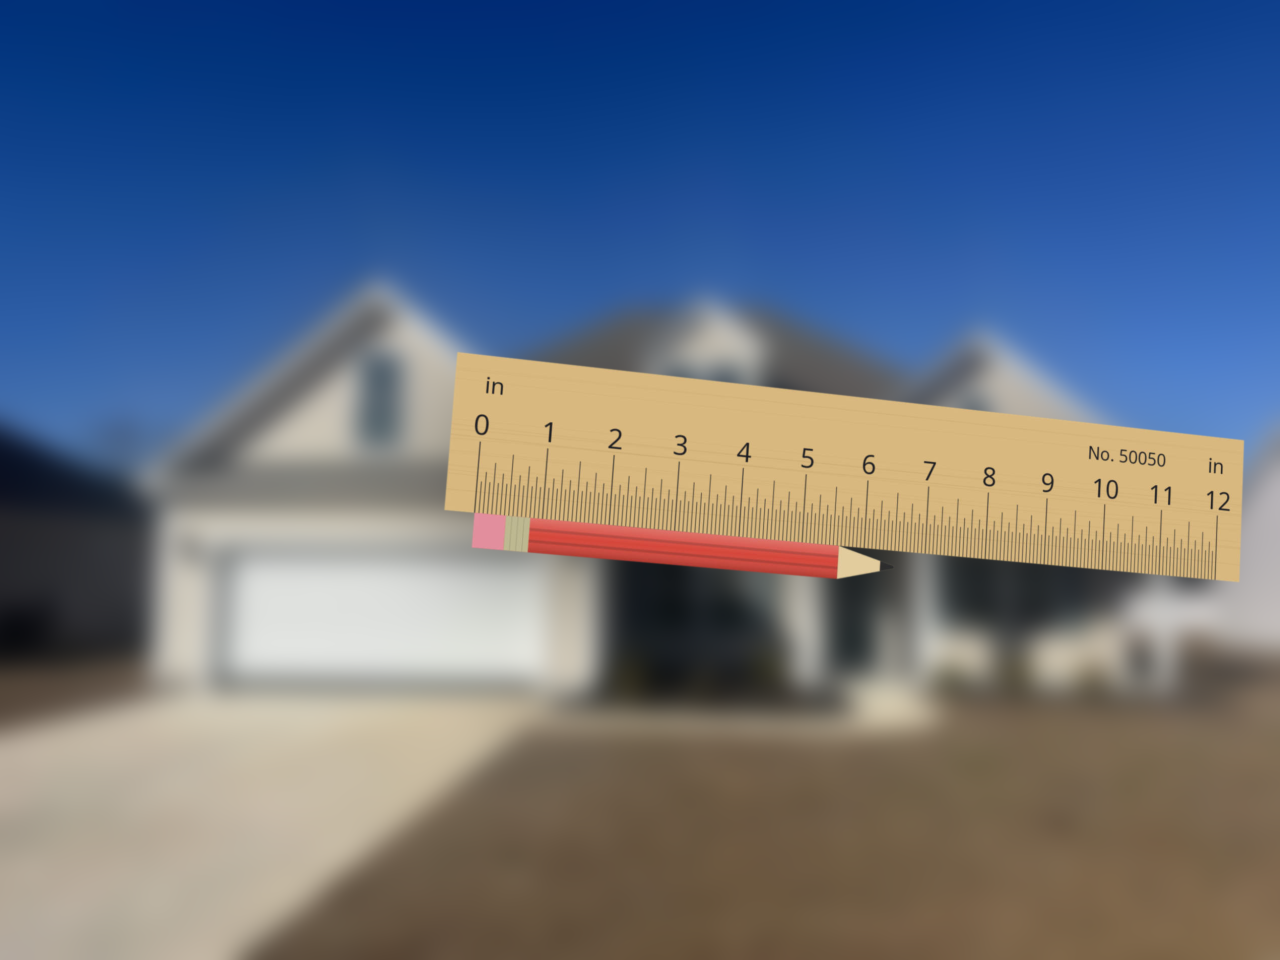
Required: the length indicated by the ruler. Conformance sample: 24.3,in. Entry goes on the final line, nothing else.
6.5,in
